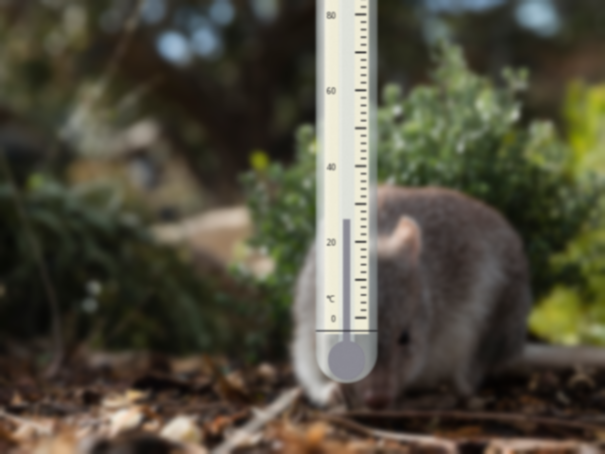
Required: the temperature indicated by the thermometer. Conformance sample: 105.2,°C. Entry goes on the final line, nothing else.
26,°C
